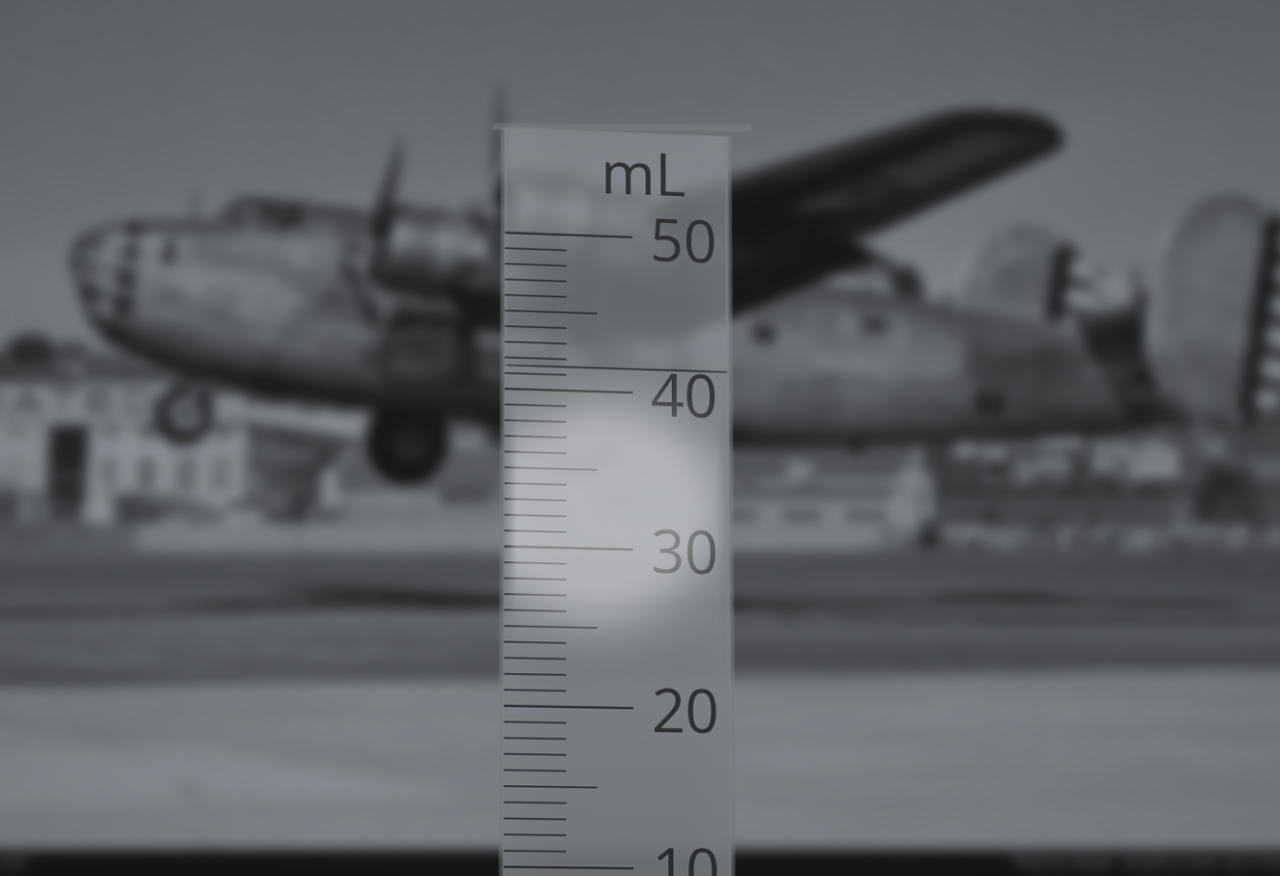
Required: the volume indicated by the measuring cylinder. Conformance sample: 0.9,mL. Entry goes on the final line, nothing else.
41.5,mL
